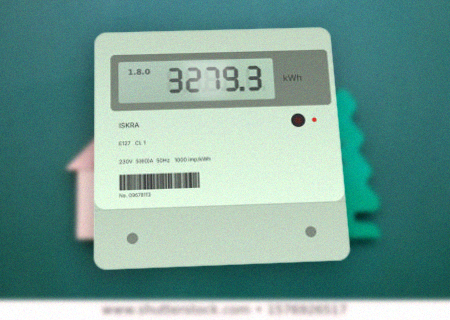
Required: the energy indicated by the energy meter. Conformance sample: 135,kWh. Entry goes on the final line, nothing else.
3279.3,kWh
